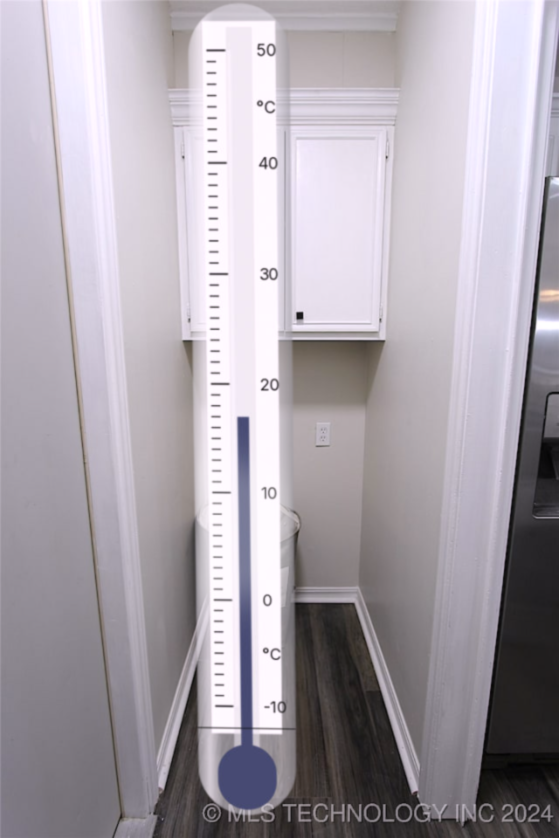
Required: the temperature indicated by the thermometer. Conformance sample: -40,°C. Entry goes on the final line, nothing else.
17,°C
